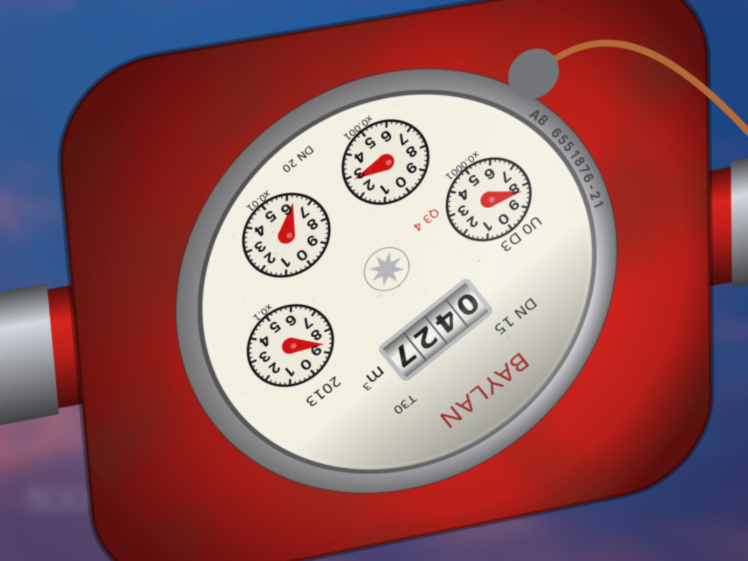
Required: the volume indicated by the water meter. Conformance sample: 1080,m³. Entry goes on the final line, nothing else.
427.8628,m³
